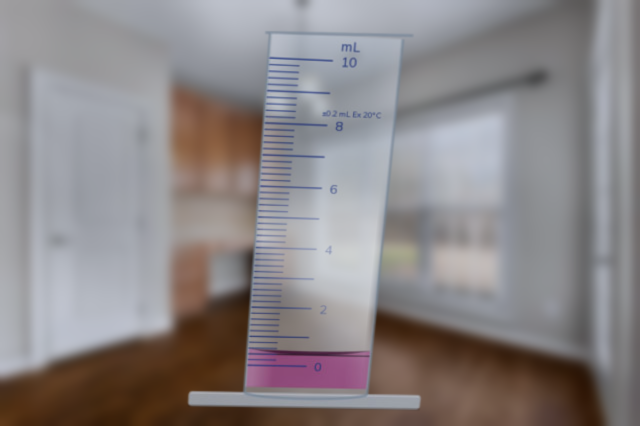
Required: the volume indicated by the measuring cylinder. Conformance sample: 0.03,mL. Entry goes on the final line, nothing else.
0.4,mL
